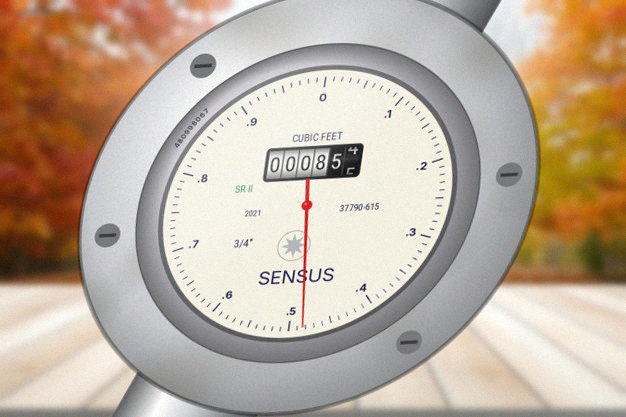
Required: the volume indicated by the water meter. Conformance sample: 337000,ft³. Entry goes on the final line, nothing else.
854.48,ft³
